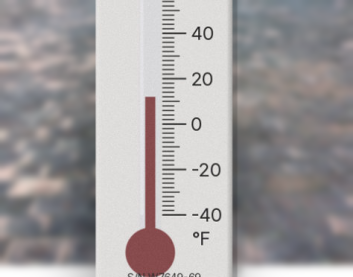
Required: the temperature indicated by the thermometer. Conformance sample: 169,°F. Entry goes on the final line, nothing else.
12,°F
